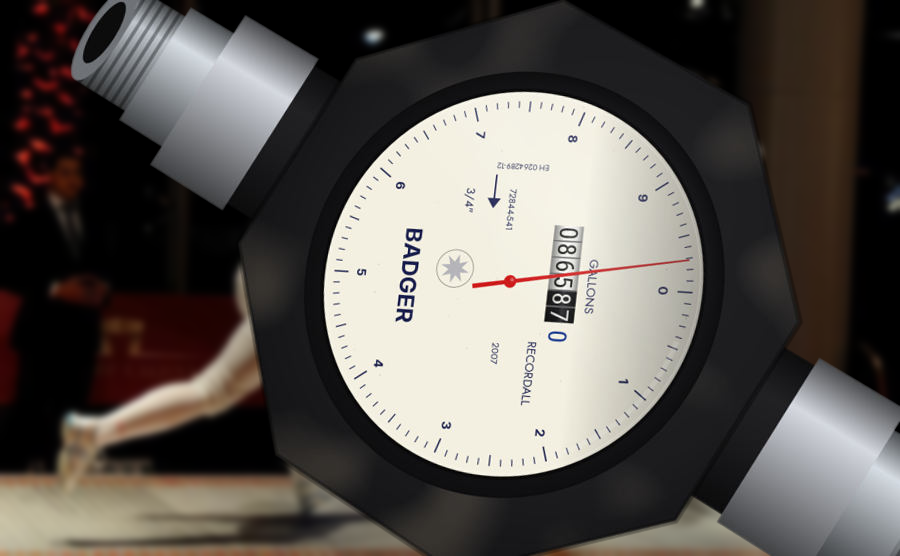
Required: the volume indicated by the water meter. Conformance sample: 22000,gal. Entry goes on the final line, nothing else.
865869.7,gal
